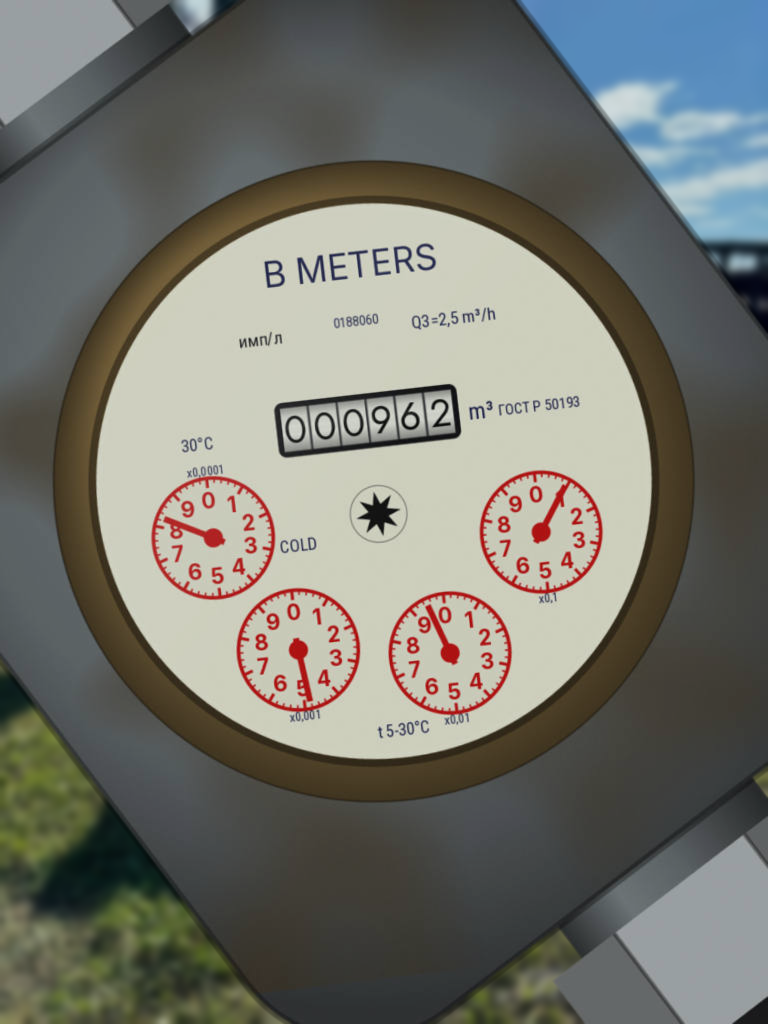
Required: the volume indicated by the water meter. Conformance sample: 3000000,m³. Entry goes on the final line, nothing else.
962.0948,m³
